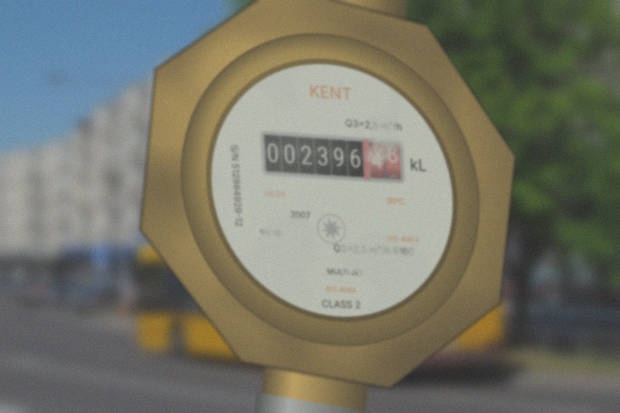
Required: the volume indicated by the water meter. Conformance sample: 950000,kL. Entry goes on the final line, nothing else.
2396.48,kL
